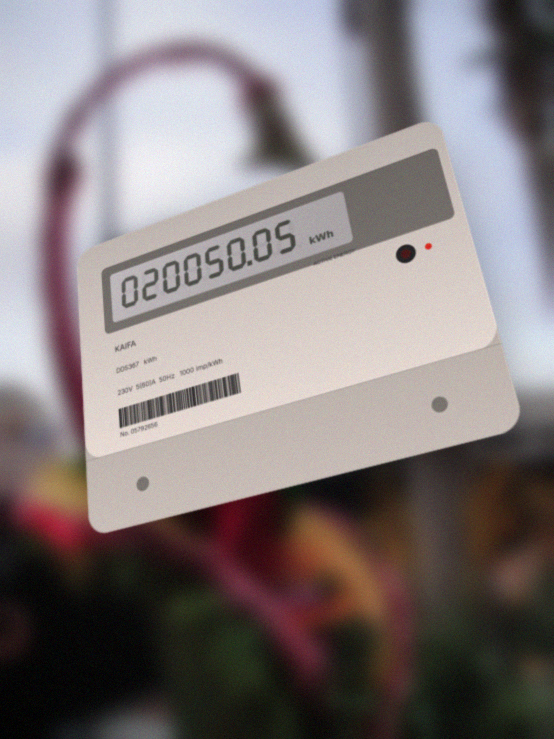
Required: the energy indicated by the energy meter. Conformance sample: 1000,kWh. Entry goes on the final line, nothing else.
20050.05,kWh
